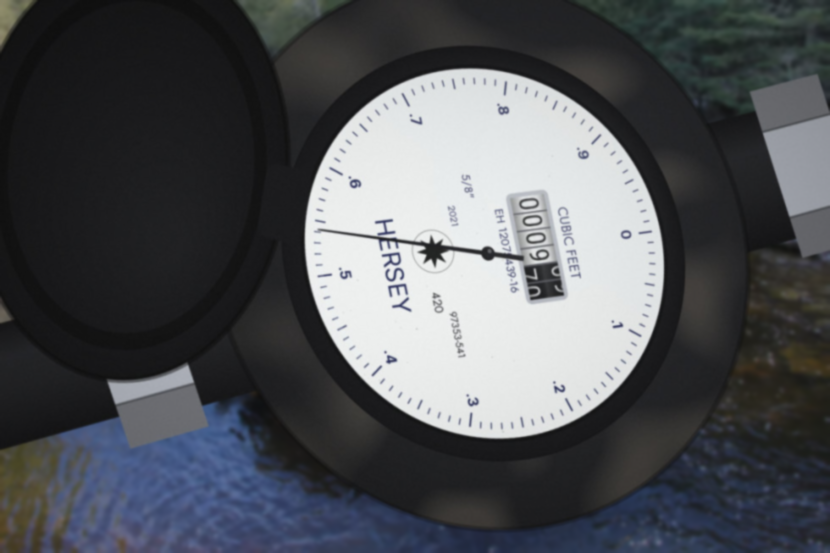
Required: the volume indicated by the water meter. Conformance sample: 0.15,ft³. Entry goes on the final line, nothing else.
969.54,ft³
